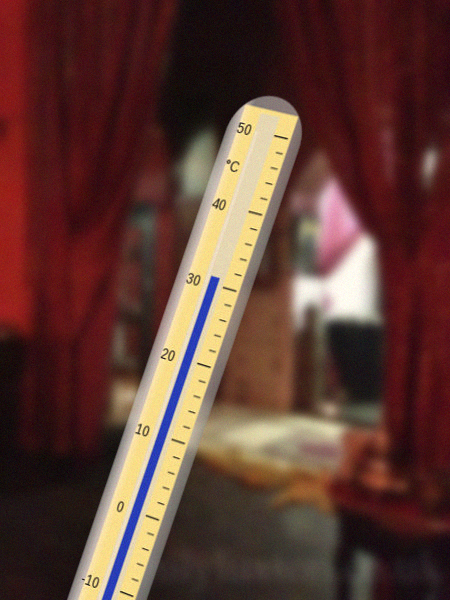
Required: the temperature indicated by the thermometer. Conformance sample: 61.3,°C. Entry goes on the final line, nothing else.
31,°C
